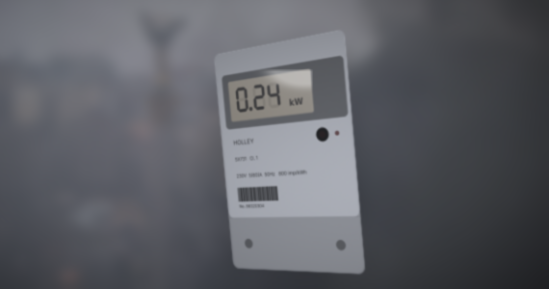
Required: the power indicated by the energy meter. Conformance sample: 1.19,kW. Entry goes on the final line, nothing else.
0.24,kW
